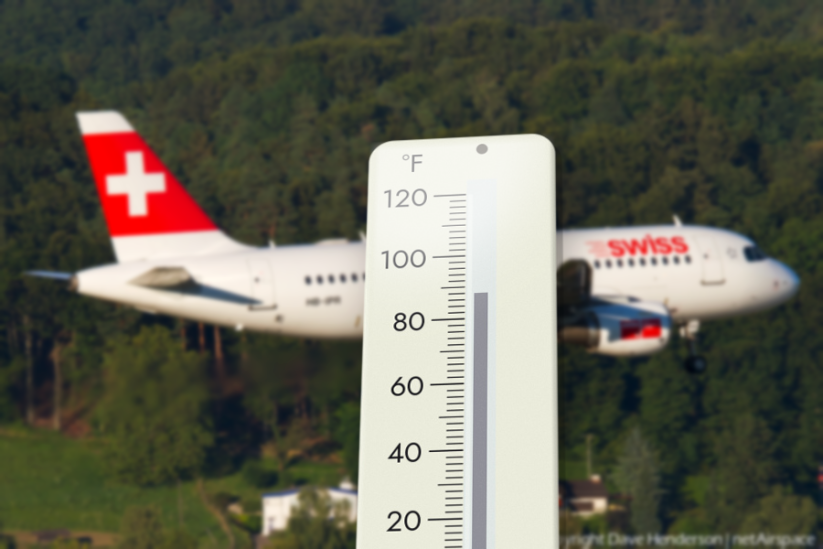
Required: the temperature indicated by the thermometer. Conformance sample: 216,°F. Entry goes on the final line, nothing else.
88,°F
